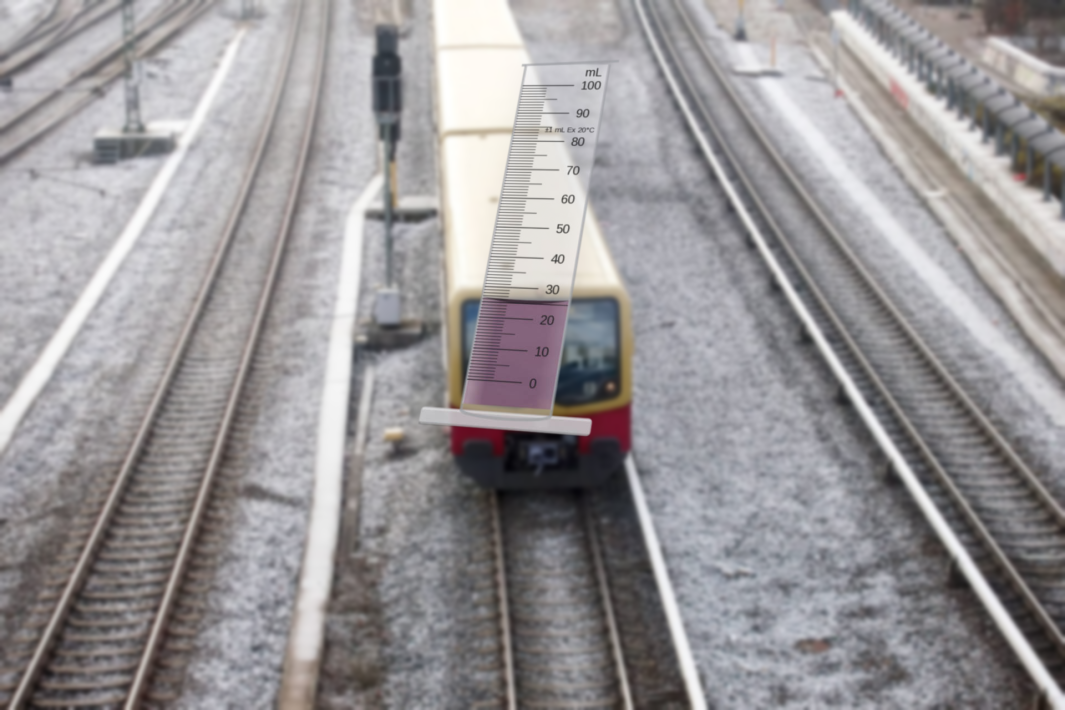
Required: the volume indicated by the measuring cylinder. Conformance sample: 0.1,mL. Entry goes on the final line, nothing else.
25,mL
